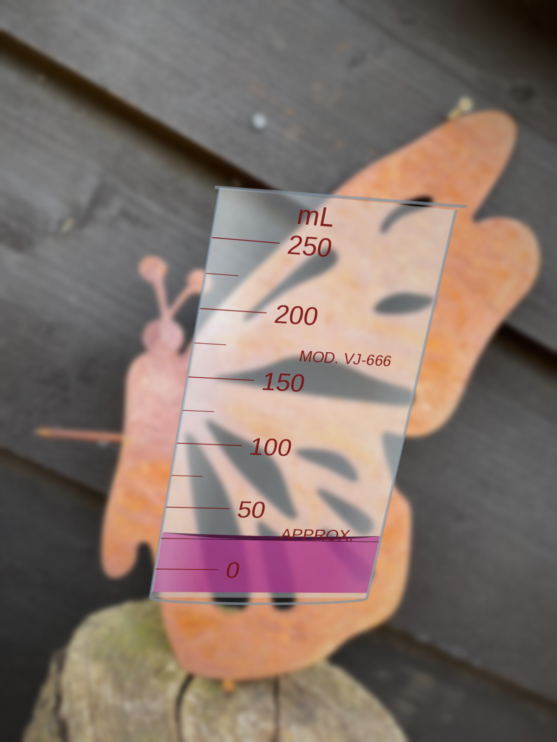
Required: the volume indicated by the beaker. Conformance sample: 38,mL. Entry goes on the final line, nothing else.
25,mL
